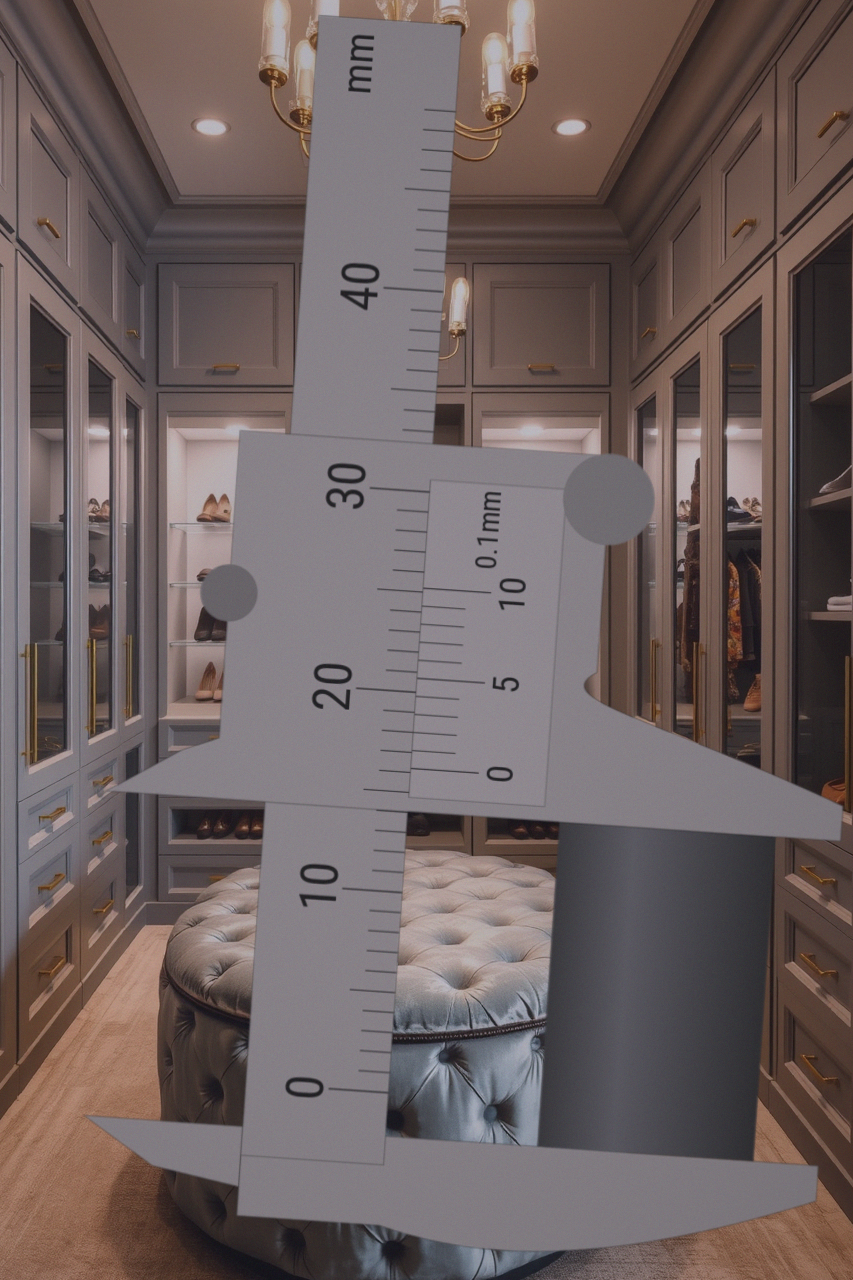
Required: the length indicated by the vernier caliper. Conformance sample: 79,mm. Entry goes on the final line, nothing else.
16.2,mm
